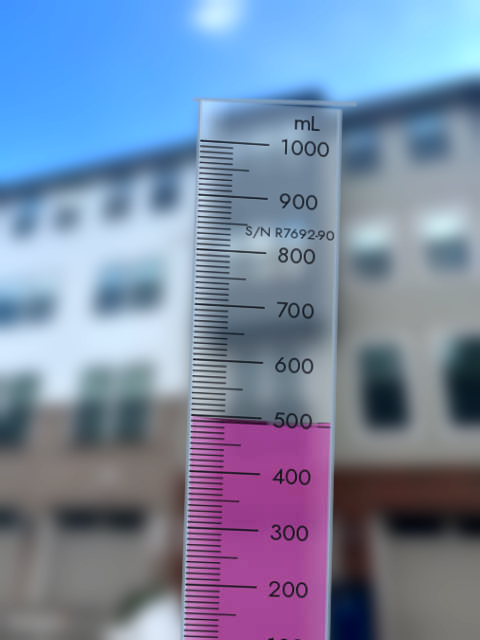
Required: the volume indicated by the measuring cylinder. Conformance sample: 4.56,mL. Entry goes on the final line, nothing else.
490,mL
